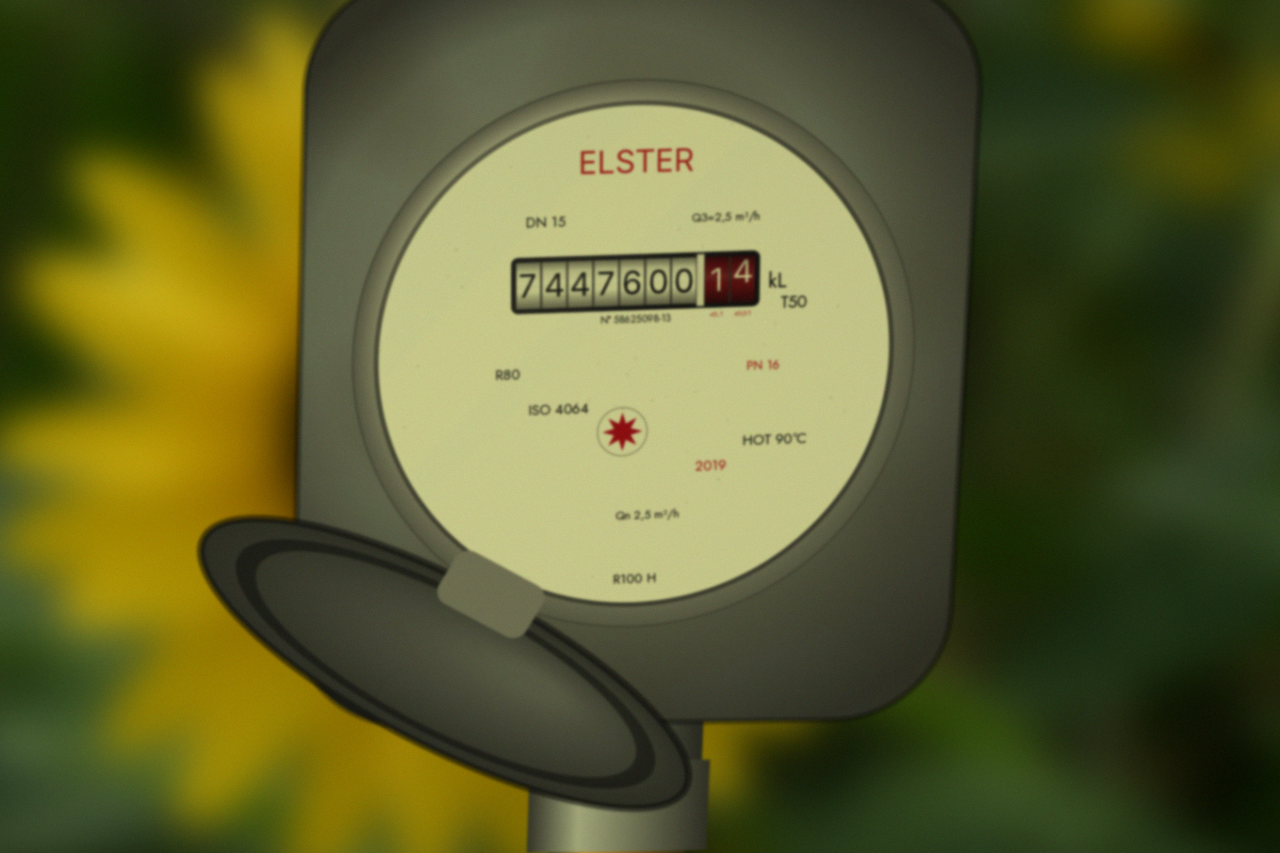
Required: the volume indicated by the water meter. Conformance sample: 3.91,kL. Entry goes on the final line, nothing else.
7447600.14,kL
